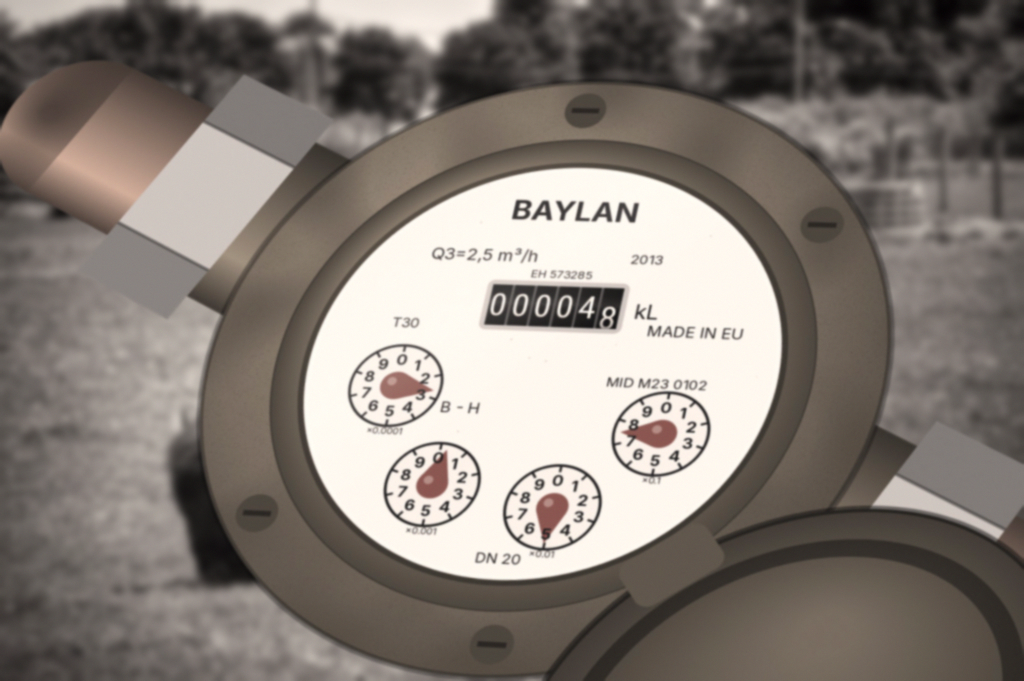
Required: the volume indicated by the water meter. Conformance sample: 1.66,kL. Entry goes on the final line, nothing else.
47.7502,kL
